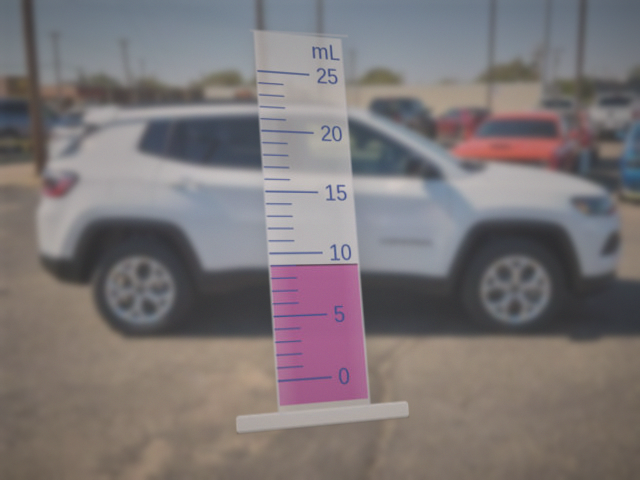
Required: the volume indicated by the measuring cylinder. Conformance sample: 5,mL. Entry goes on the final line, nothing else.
9,mL
